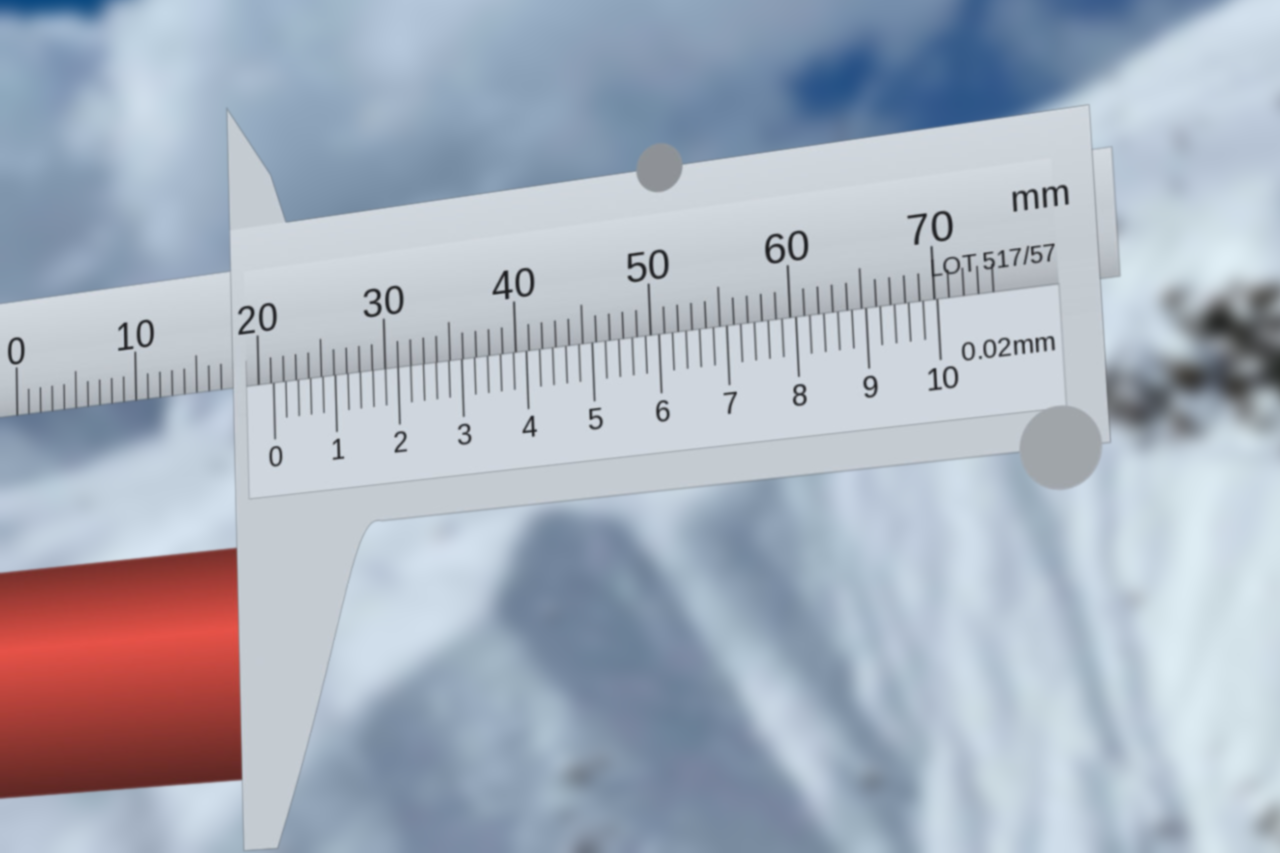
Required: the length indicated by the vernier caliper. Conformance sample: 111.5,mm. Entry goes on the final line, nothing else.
21.2,mm
